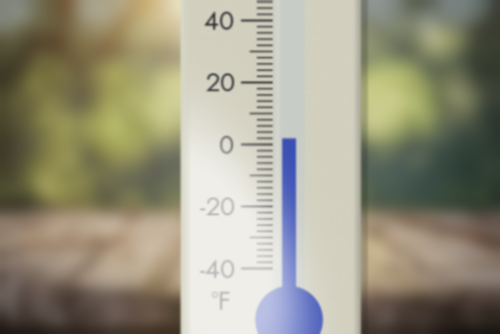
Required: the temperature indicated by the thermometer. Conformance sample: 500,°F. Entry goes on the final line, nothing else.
2,°F
